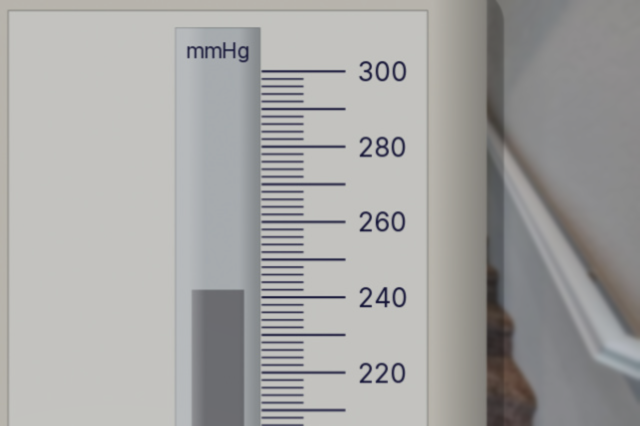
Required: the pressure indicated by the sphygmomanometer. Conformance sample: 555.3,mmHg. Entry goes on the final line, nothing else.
242,mmHg
